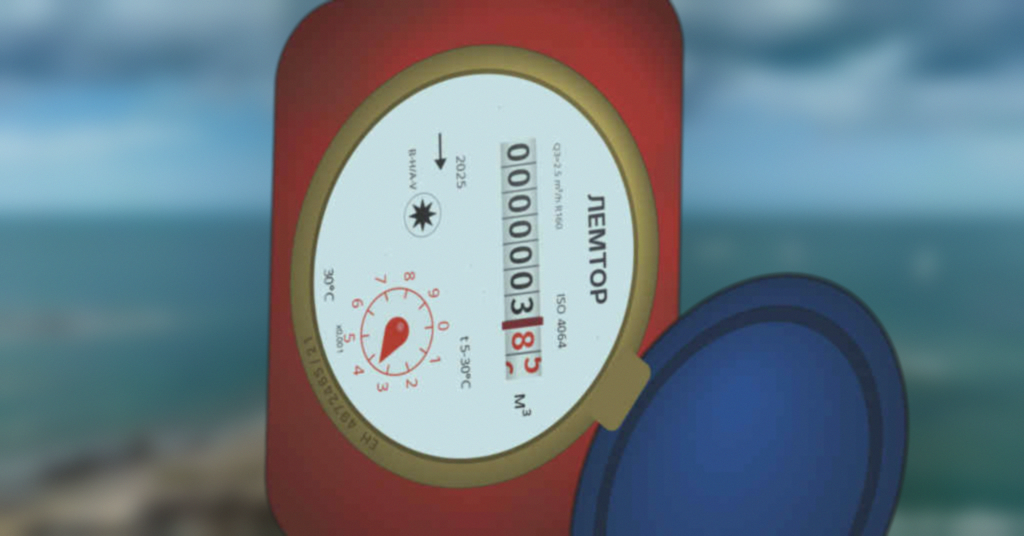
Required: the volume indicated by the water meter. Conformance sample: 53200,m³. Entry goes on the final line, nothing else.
3.853,m³
